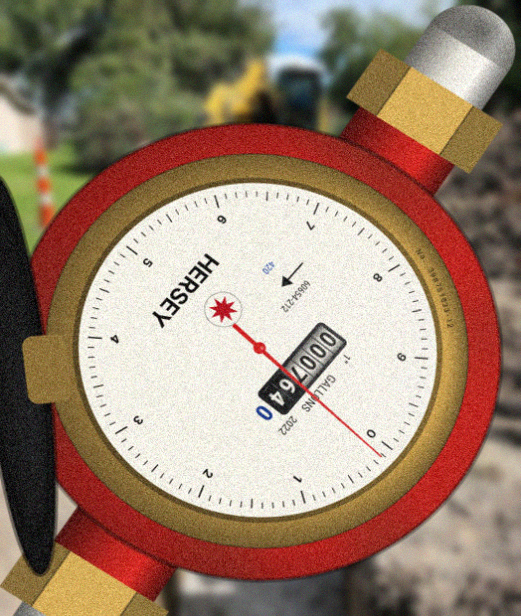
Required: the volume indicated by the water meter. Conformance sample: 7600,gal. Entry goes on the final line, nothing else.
7640.1,gal
